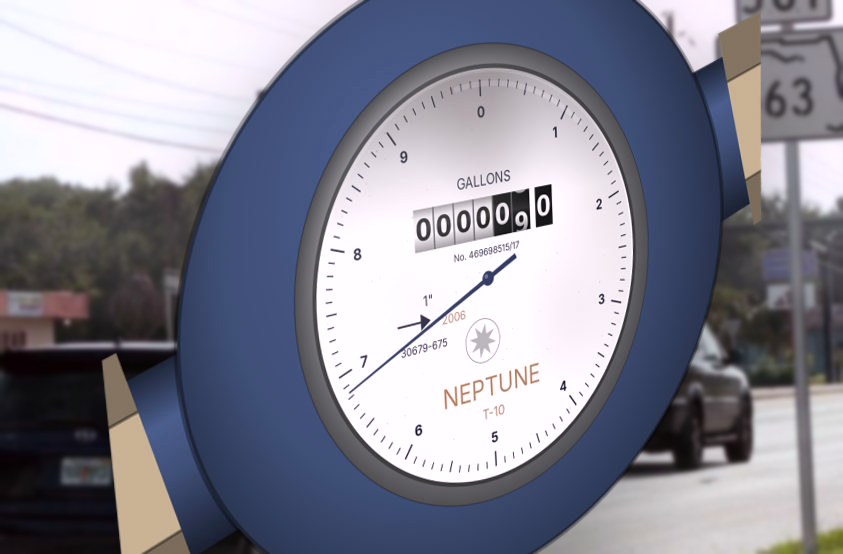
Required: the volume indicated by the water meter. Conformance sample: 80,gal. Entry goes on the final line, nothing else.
86.8,gal
